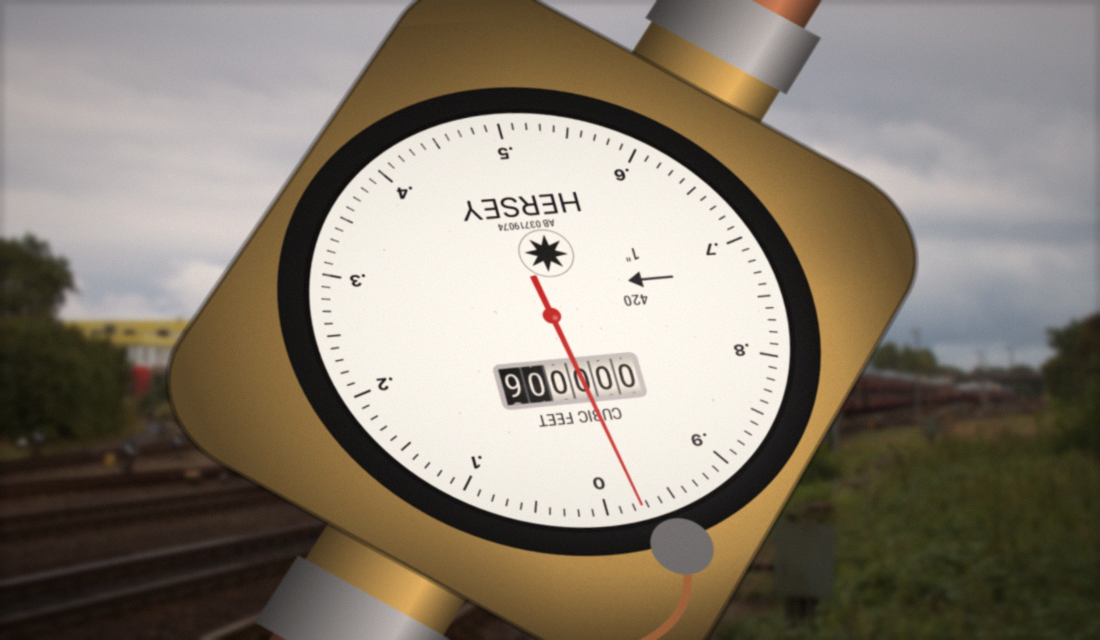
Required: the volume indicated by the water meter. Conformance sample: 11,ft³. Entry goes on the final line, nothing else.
5.97,ft³
